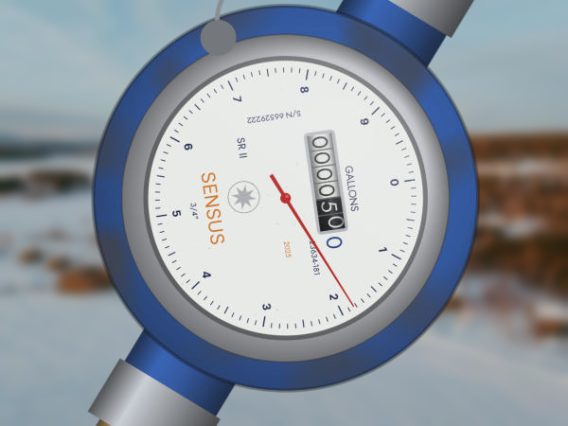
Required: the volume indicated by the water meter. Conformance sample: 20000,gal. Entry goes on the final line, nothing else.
501.8,gal
